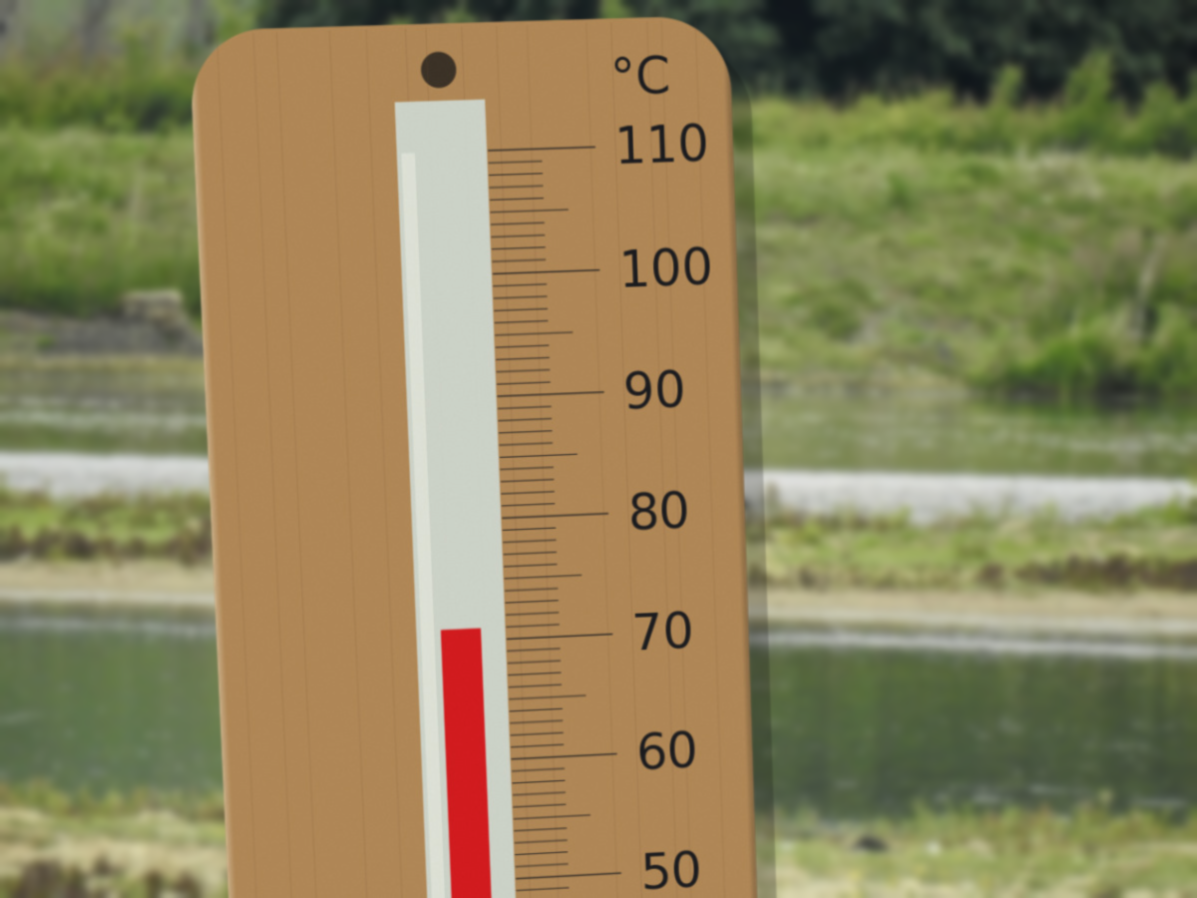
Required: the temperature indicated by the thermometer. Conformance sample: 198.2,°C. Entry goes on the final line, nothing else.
71,°C
